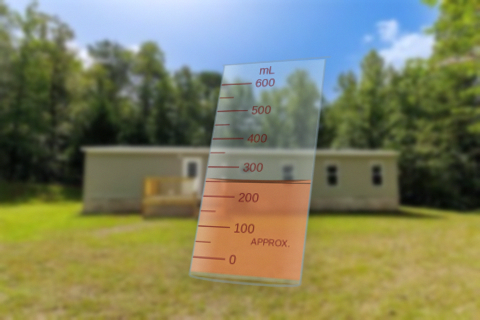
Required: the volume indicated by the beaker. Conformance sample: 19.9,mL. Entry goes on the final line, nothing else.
250,mL
